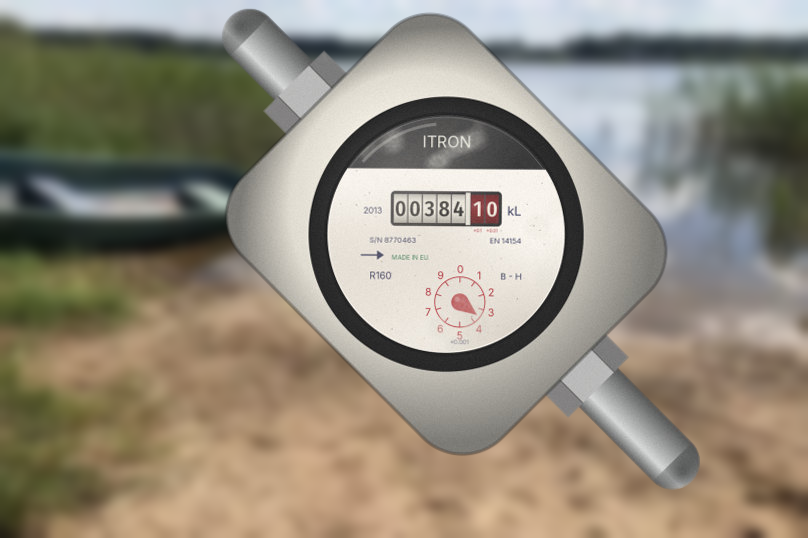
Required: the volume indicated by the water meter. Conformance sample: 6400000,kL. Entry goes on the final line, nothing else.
384.103,kL
